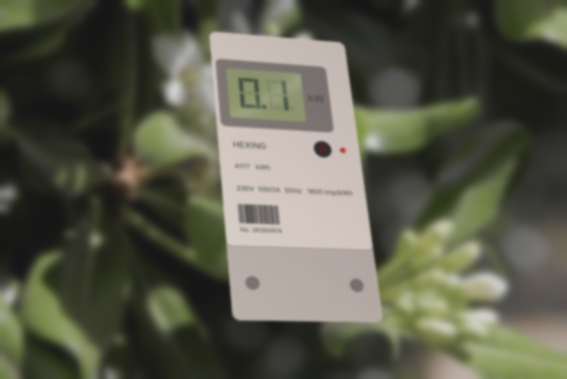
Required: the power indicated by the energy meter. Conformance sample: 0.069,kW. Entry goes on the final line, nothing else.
0.1,kW
